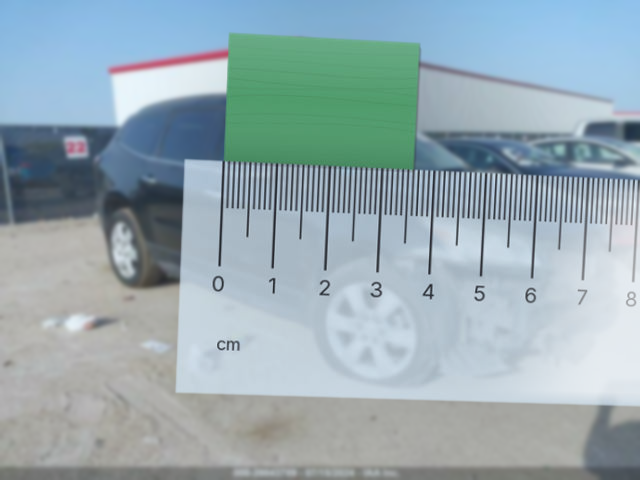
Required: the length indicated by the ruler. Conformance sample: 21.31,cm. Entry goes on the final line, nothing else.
3.6,cm
